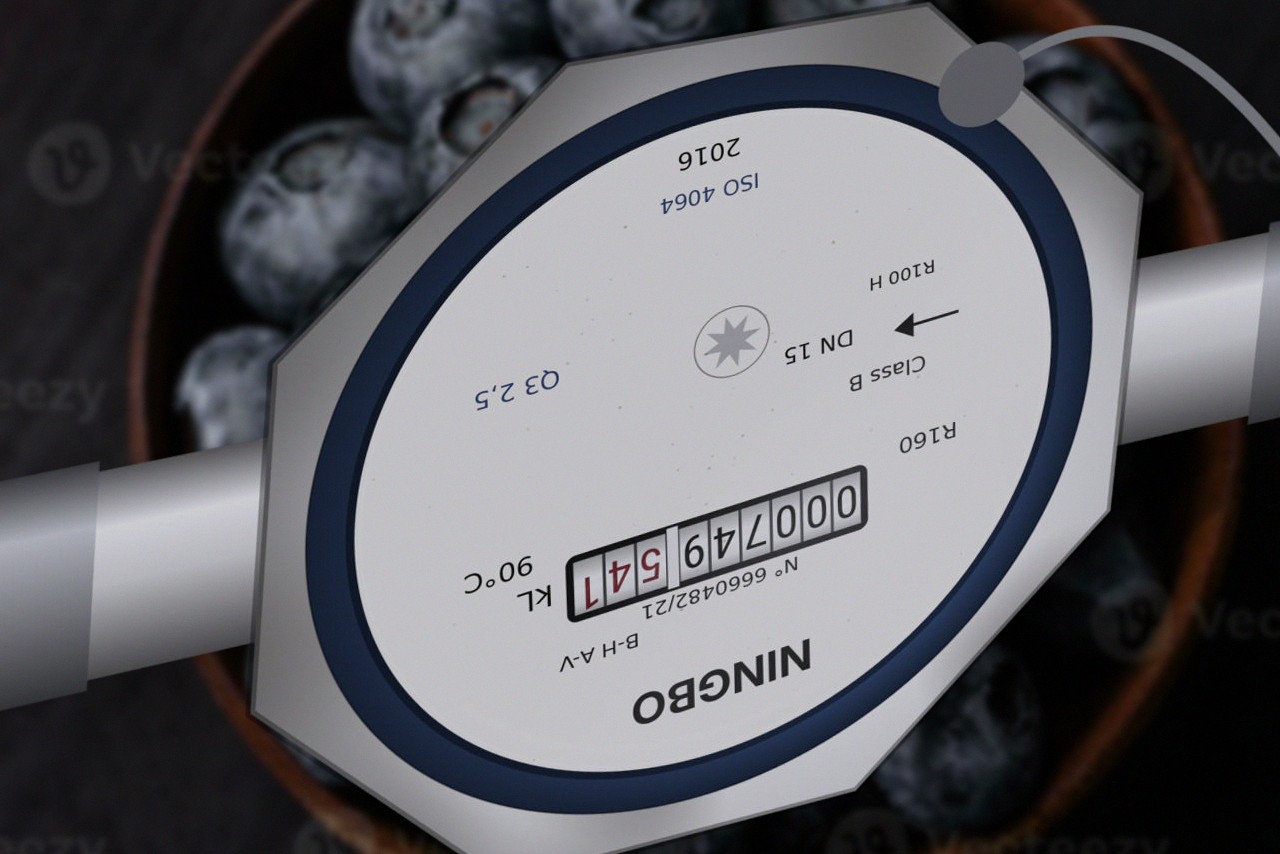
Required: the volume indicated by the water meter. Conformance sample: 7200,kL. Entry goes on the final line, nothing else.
749.541,kL
